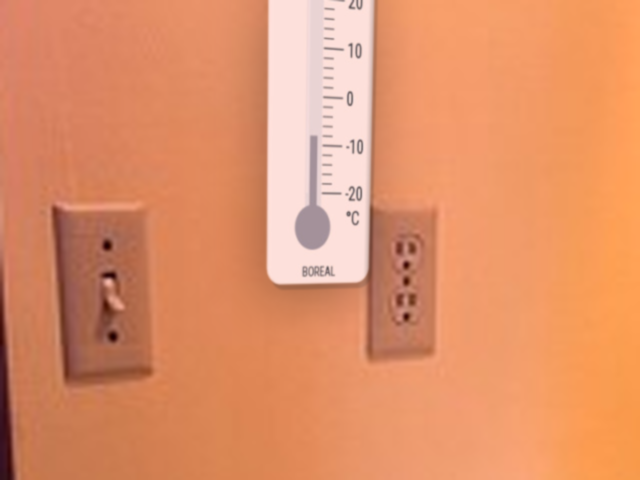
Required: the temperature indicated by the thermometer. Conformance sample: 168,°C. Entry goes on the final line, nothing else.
-8,°C
